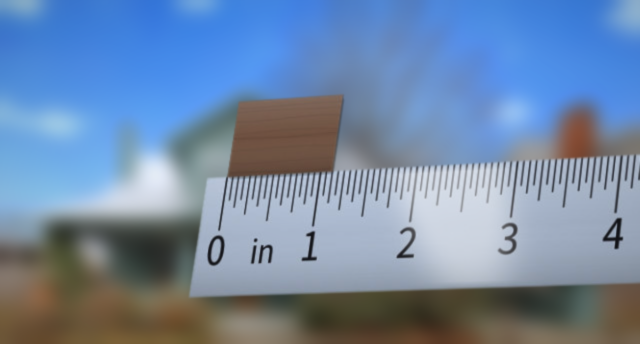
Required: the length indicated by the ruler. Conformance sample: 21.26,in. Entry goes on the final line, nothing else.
1.125,in
